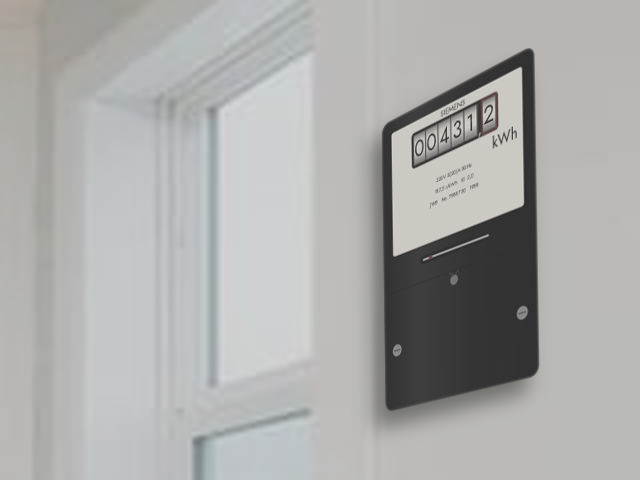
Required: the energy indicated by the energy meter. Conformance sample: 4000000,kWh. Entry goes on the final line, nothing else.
431.2,kWh
